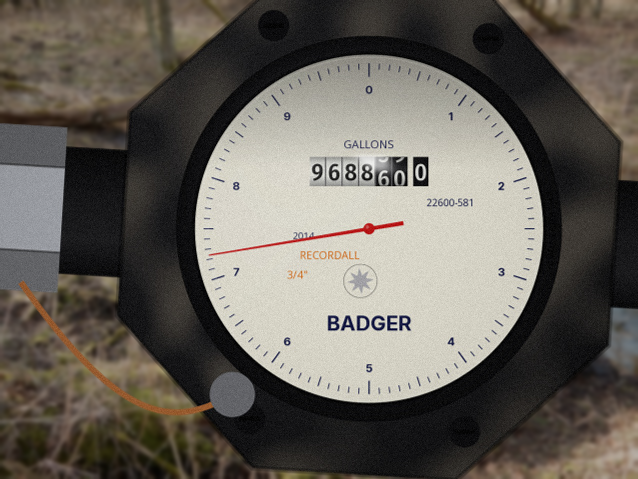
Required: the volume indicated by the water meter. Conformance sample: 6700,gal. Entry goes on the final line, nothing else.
9688597.2,gal
